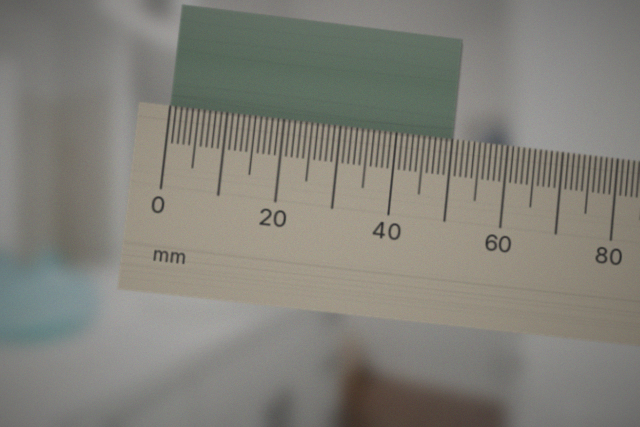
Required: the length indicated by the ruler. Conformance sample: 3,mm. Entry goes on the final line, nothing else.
50,mm
